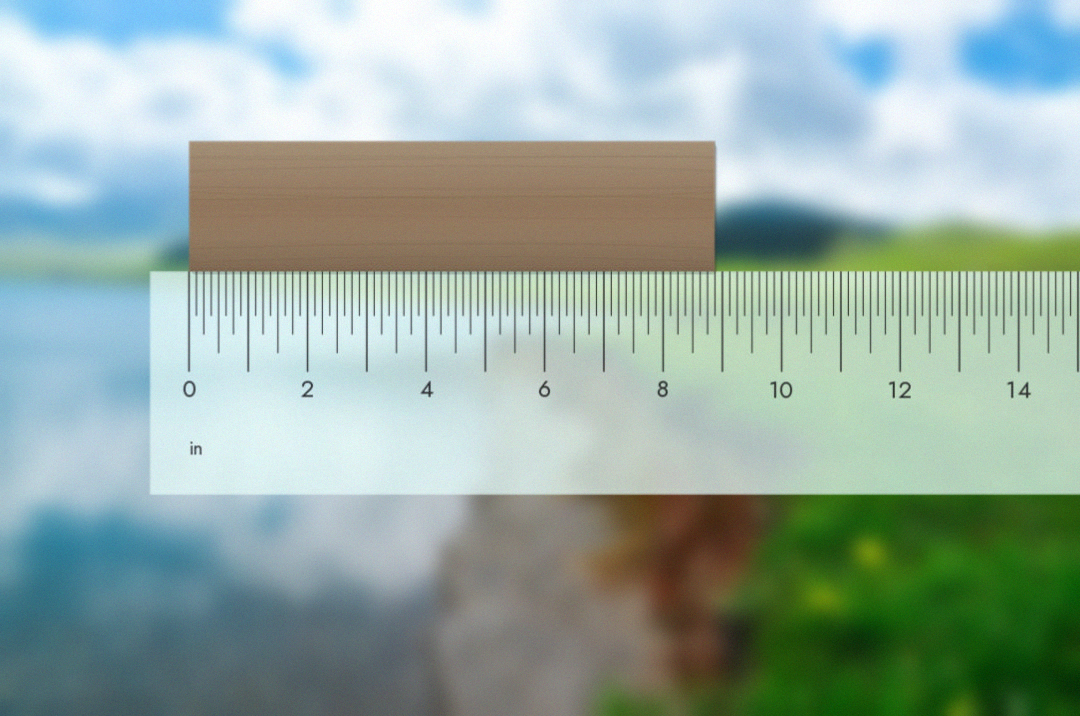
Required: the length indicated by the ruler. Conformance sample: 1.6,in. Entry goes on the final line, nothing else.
8.875,in
